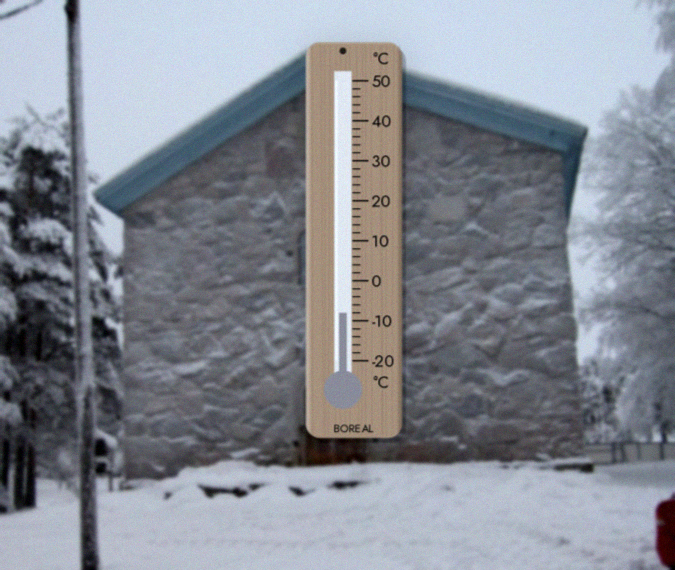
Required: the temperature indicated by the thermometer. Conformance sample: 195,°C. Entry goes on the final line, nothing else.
-8,°C
